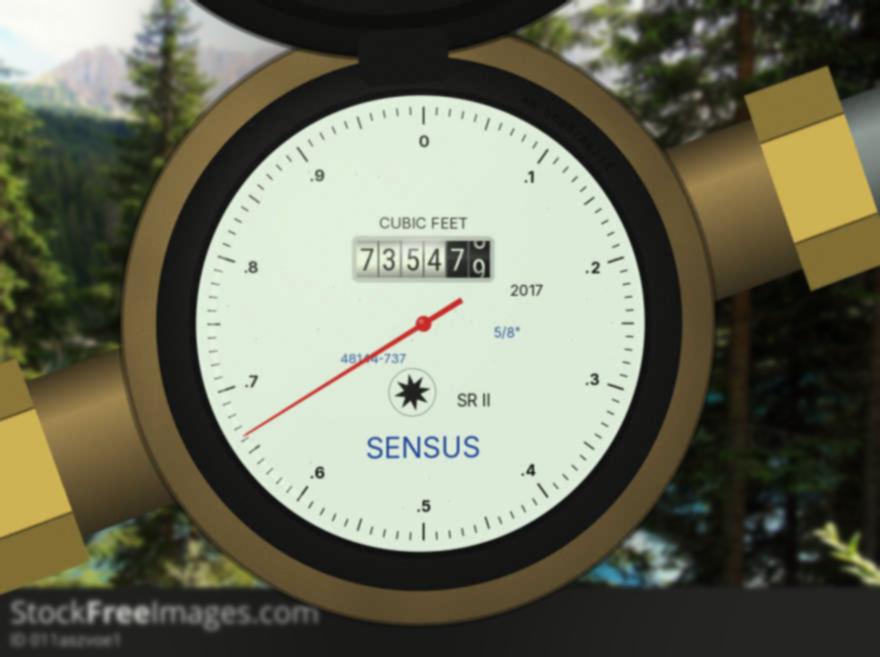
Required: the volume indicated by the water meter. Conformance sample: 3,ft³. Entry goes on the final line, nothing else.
735478.66,ft³
